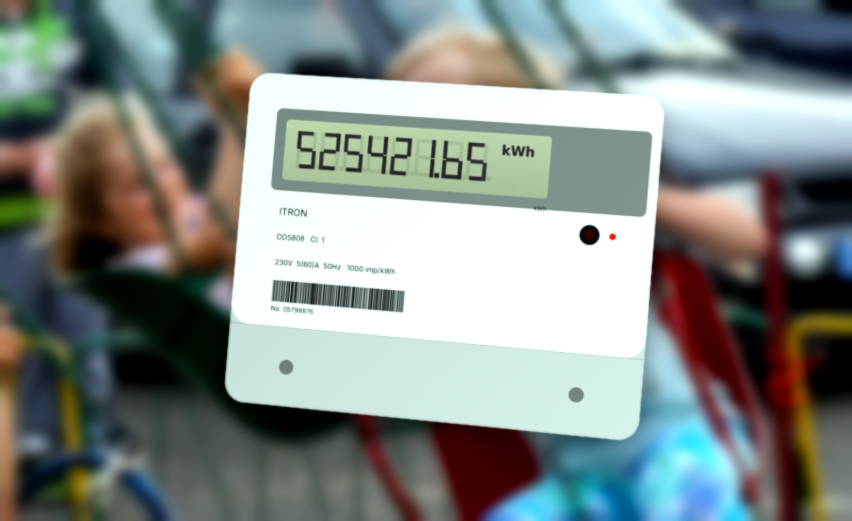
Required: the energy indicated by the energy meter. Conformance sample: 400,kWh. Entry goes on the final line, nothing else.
525421.65,kWh
